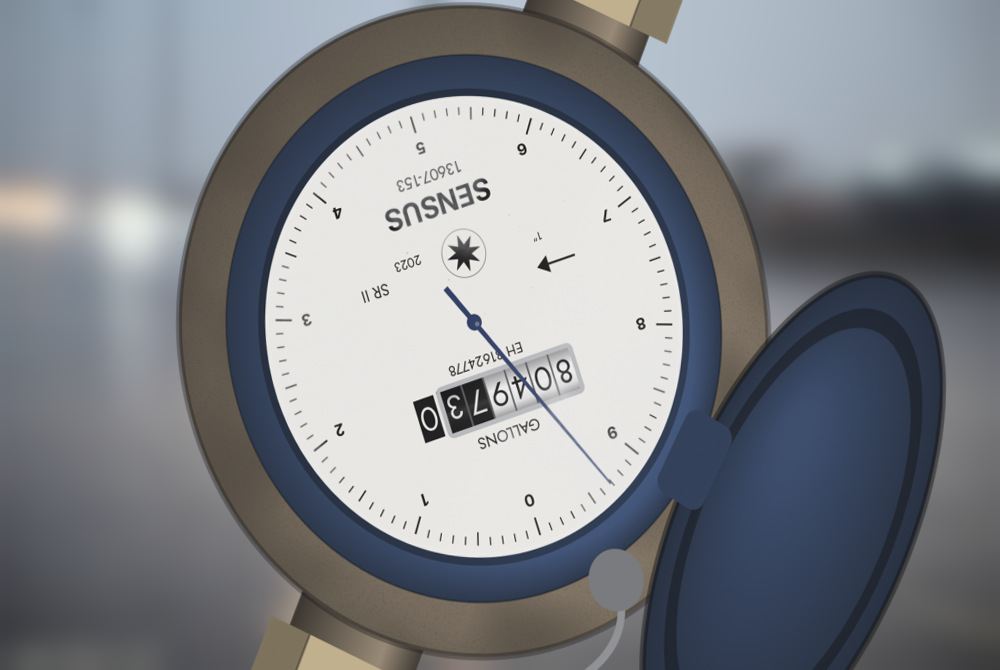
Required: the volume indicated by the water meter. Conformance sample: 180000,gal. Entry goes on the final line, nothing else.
8049729.3,gal
